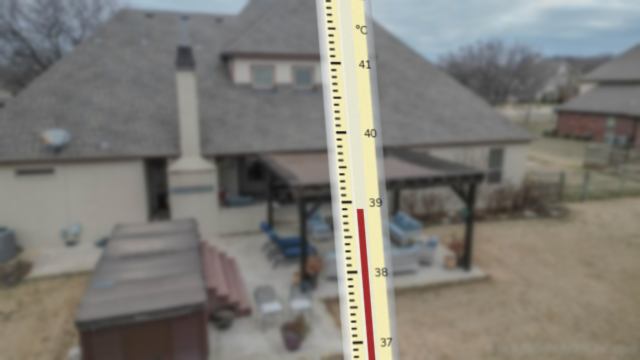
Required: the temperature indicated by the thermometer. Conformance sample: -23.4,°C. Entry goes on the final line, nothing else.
38.9,°C
